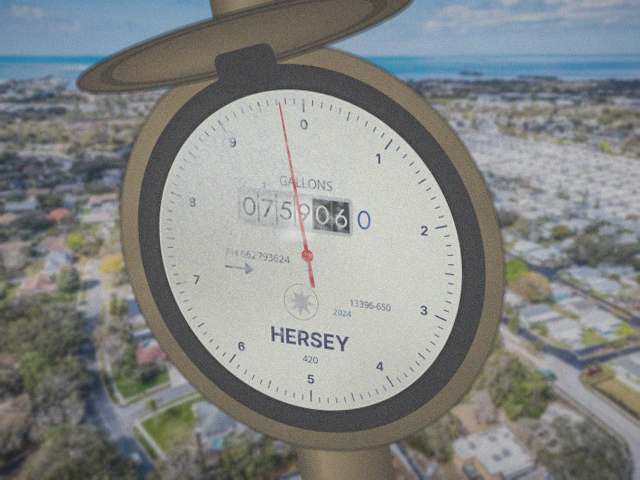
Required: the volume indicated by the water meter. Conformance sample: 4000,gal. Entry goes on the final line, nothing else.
759059.7,gal
